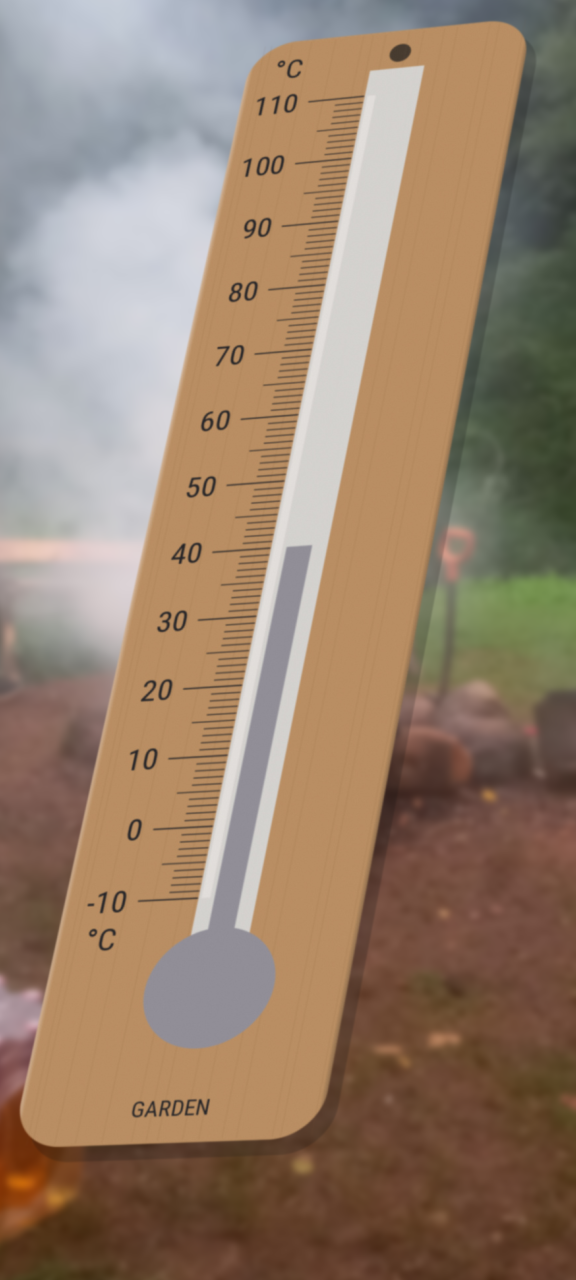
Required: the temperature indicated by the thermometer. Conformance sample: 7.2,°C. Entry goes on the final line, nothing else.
40,°C
